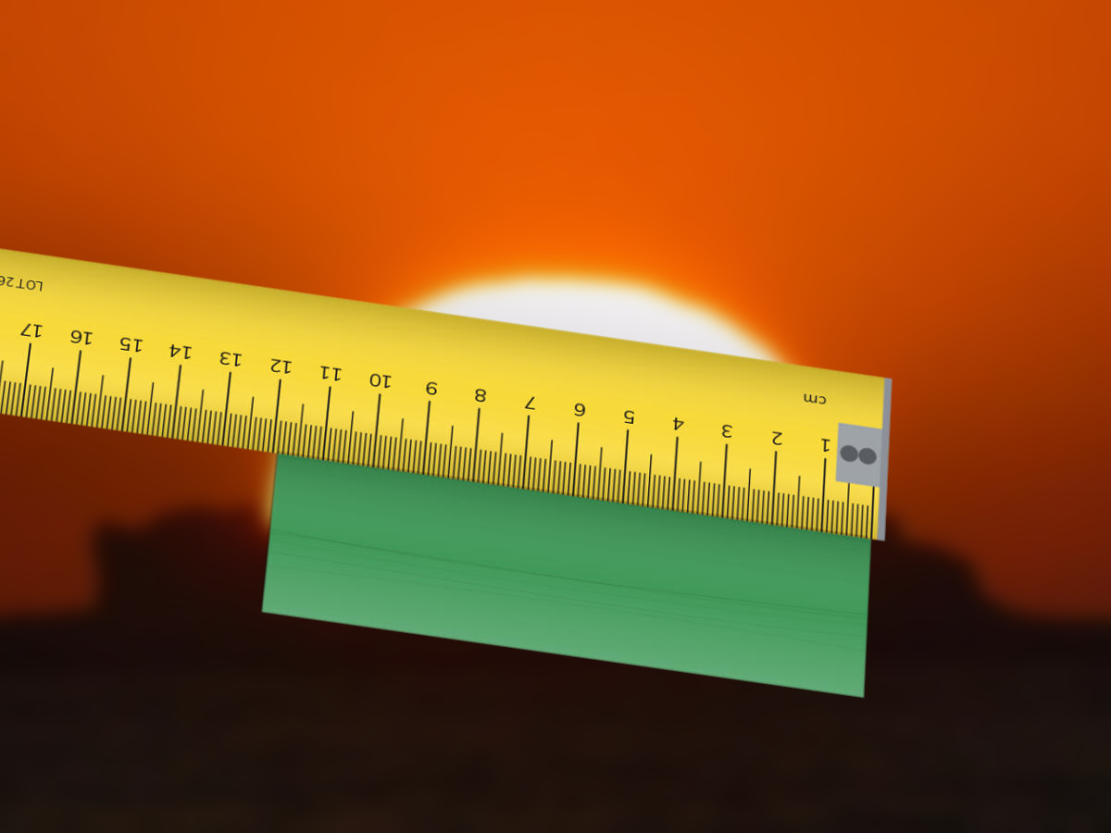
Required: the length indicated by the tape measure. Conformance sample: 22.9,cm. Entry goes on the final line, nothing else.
11.9,cm
